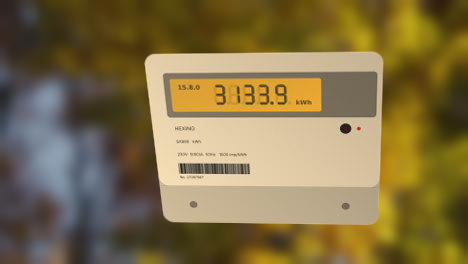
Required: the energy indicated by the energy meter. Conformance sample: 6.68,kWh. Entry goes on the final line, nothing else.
3133.9,kWh
